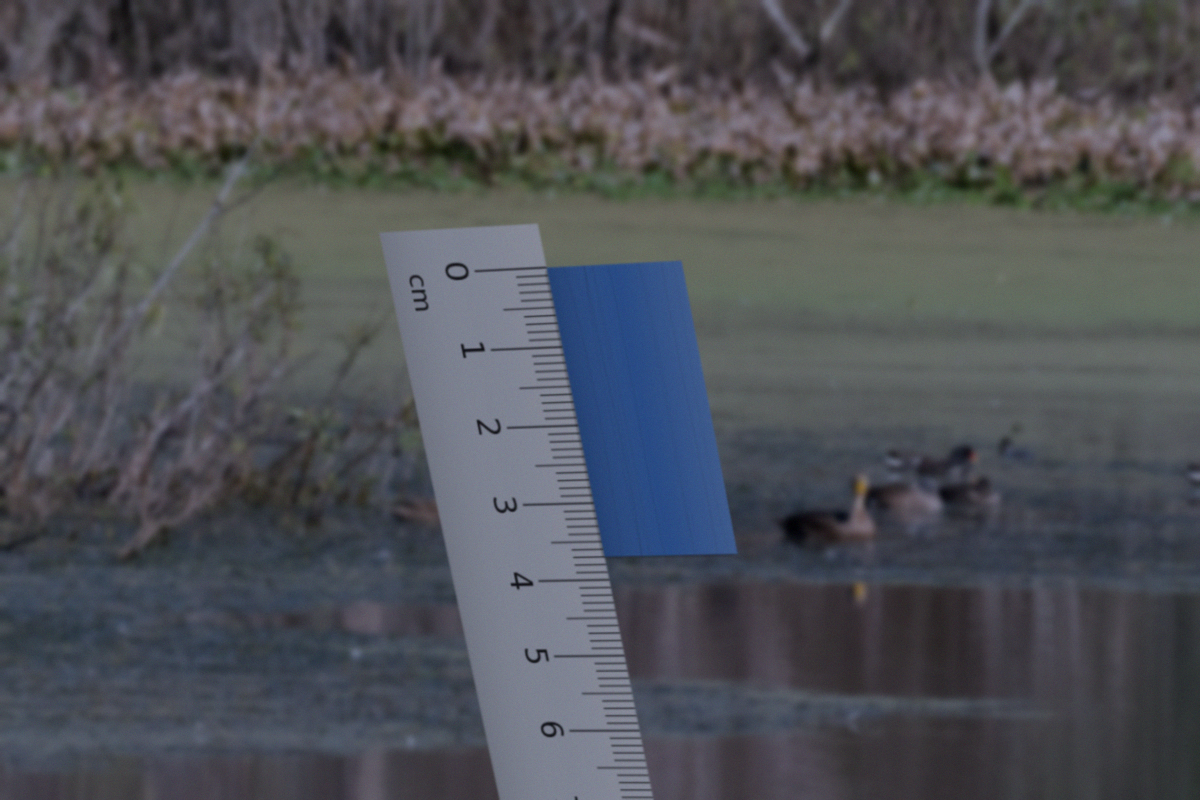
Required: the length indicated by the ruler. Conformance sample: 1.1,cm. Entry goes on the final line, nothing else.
3.7,cm
